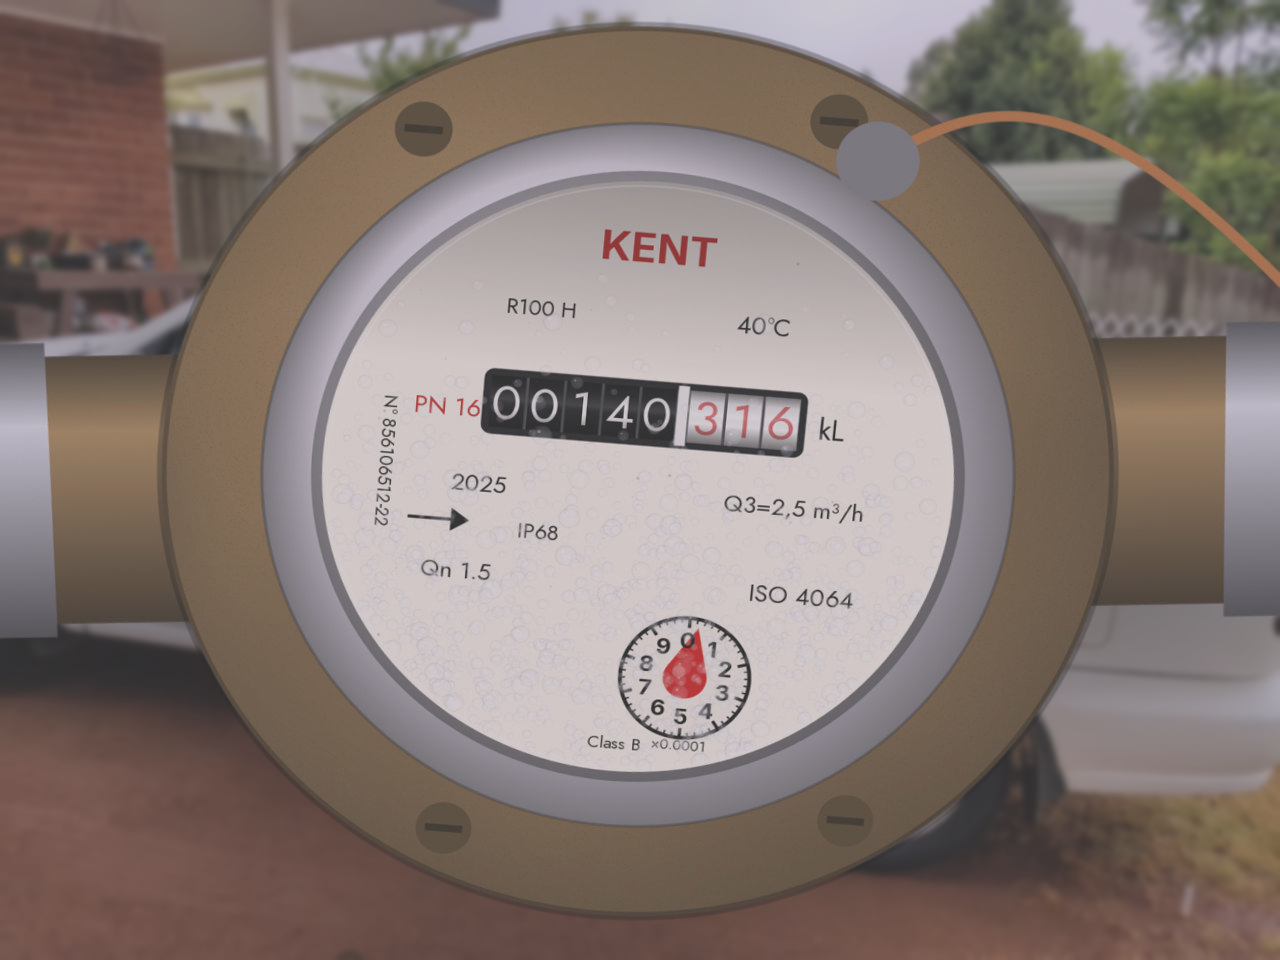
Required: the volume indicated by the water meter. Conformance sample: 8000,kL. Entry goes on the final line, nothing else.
140.3160,kL
